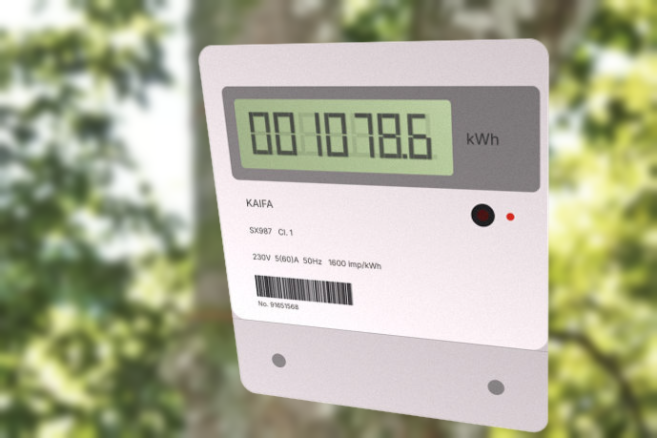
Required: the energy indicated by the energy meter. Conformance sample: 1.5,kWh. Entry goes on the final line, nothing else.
1078.6,kWh
